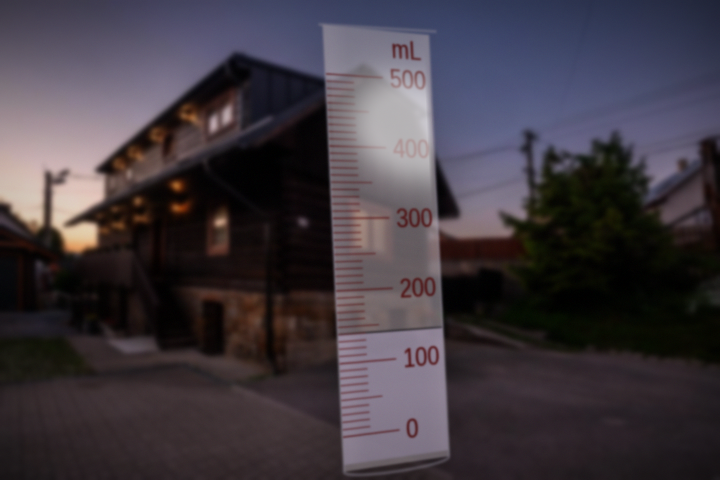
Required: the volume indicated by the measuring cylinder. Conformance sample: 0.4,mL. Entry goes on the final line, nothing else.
140,mL
